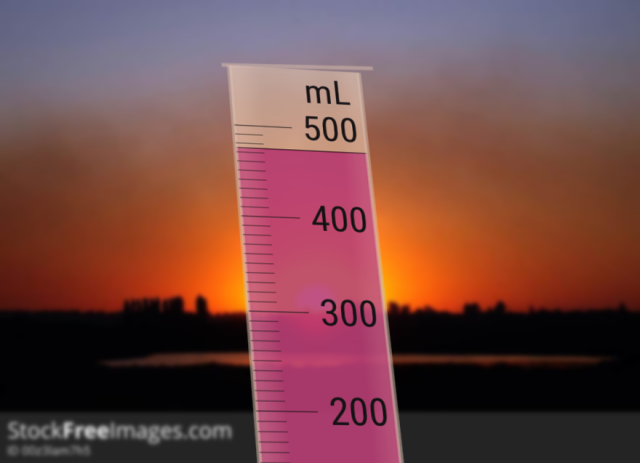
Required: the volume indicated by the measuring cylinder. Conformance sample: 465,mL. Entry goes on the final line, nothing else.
475,mL
